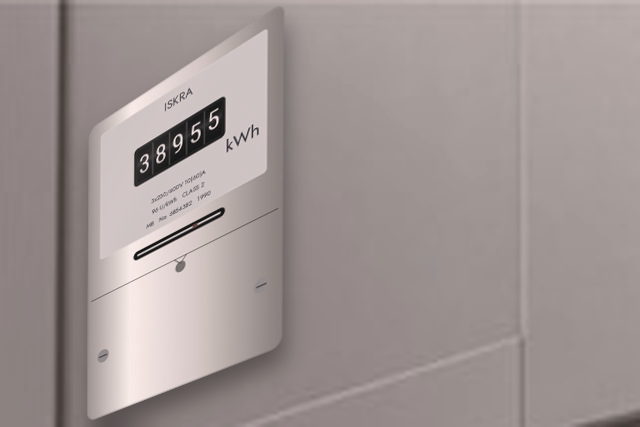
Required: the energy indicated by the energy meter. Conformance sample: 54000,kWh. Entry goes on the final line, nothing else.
38955,kWh
